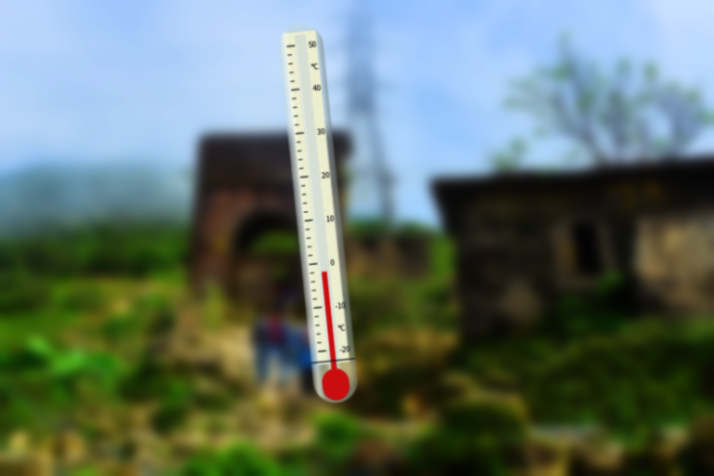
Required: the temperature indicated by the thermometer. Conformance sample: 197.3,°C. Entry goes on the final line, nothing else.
-2,°C
